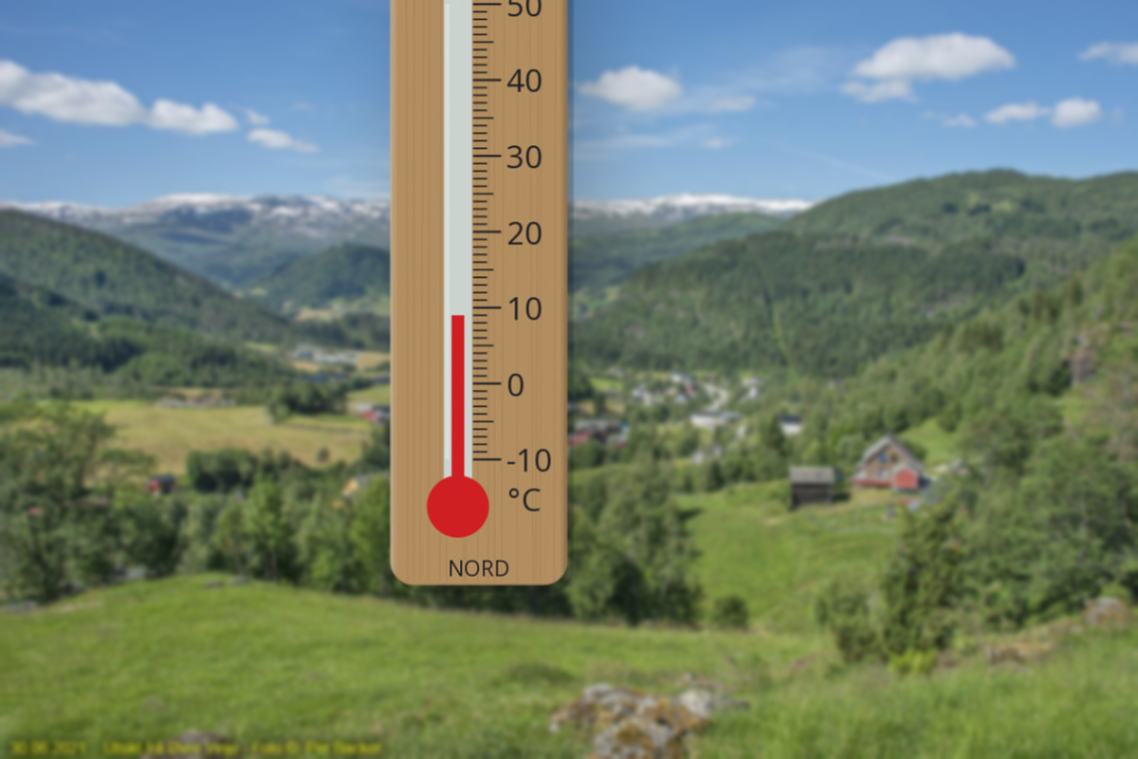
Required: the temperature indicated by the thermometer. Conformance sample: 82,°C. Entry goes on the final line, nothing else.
9,°C
